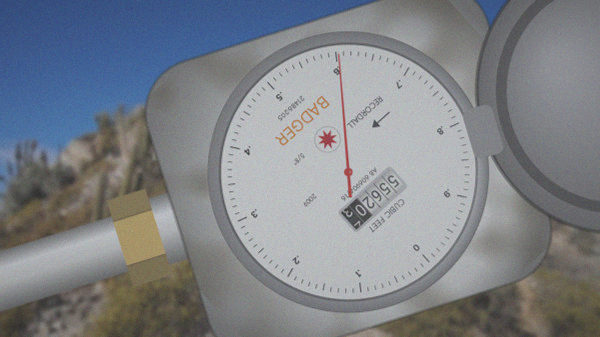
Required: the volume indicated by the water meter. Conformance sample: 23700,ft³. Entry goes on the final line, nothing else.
556202.60,ft³
